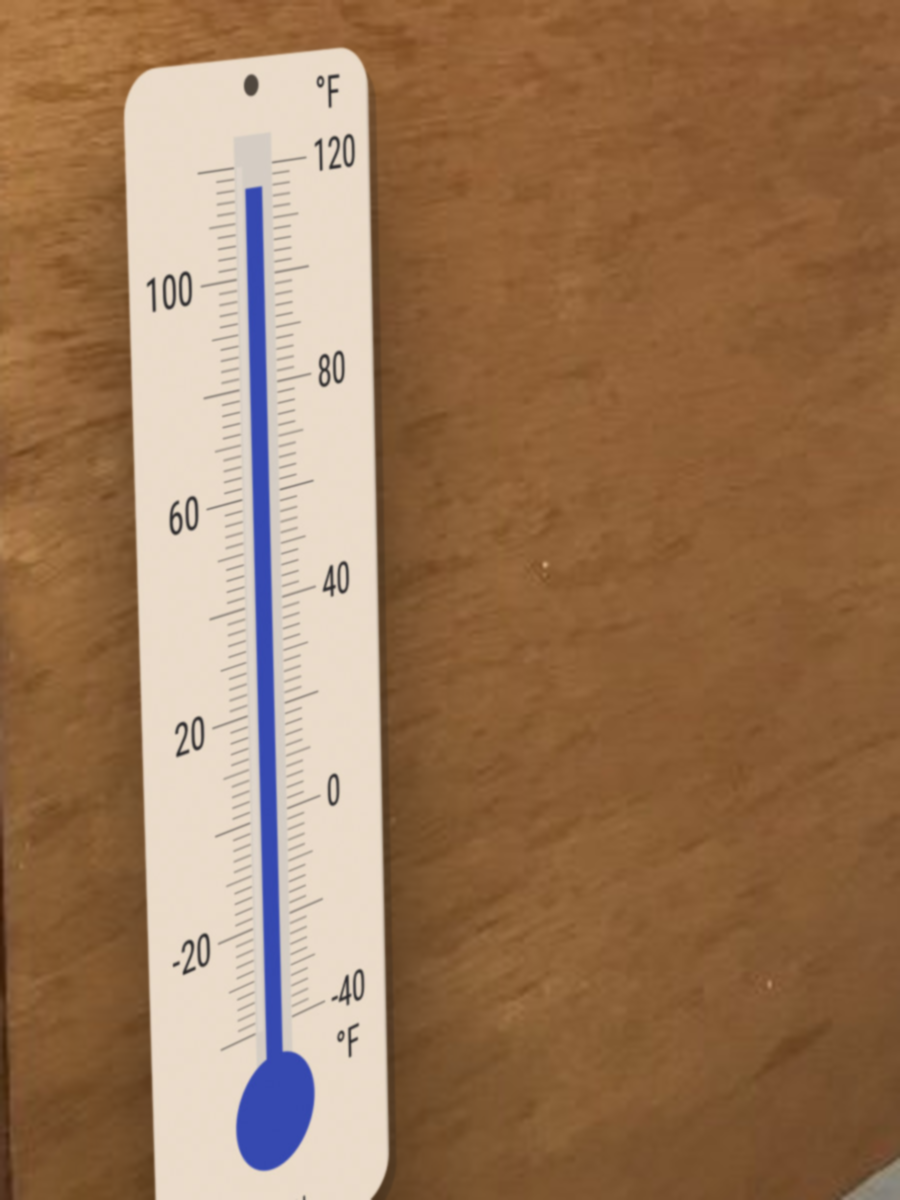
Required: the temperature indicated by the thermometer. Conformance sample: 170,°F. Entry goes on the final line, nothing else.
116,°F
